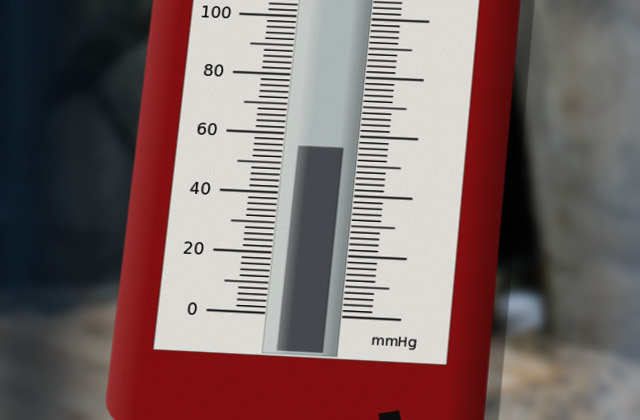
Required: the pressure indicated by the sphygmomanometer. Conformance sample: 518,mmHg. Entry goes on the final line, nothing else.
56,mmHg
